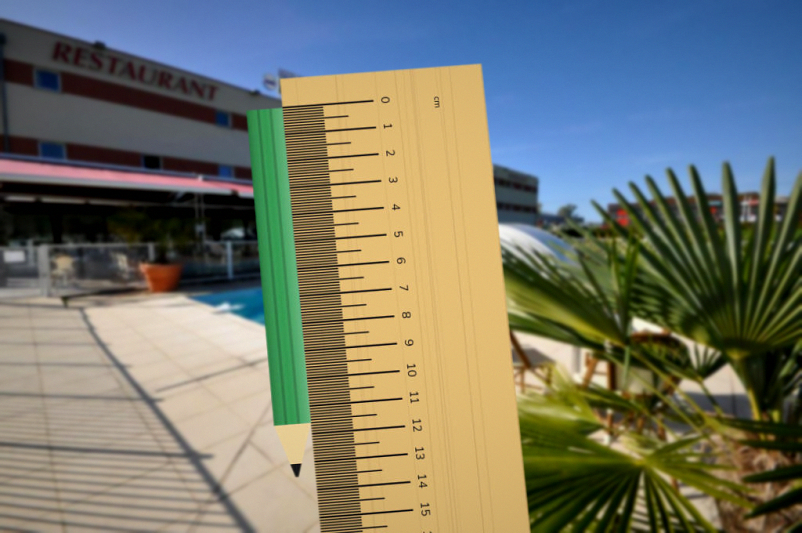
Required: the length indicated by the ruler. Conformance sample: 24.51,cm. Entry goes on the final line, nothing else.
13.5,cm
